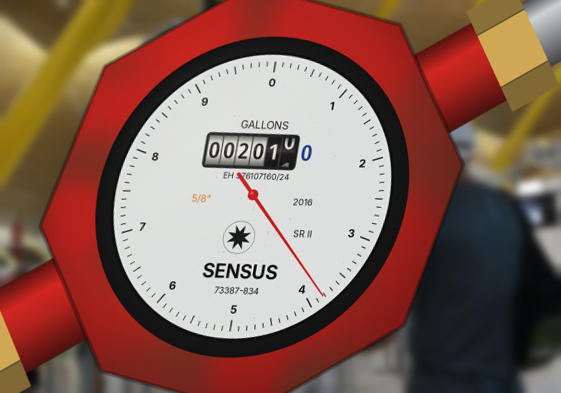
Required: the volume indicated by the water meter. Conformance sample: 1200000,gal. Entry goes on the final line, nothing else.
20103.8,gal
